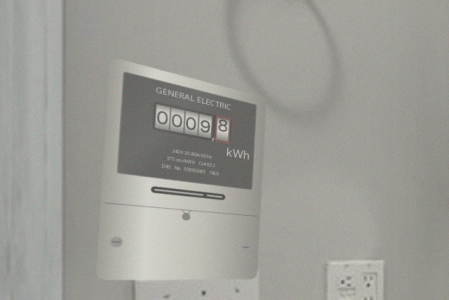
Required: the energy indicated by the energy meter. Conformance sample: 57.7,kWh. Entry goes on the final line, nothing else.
9.8,kWh
